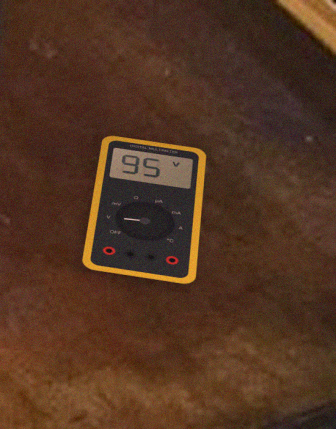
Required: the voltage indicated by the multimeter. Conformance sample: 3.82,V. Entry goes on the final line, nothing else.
95,V
